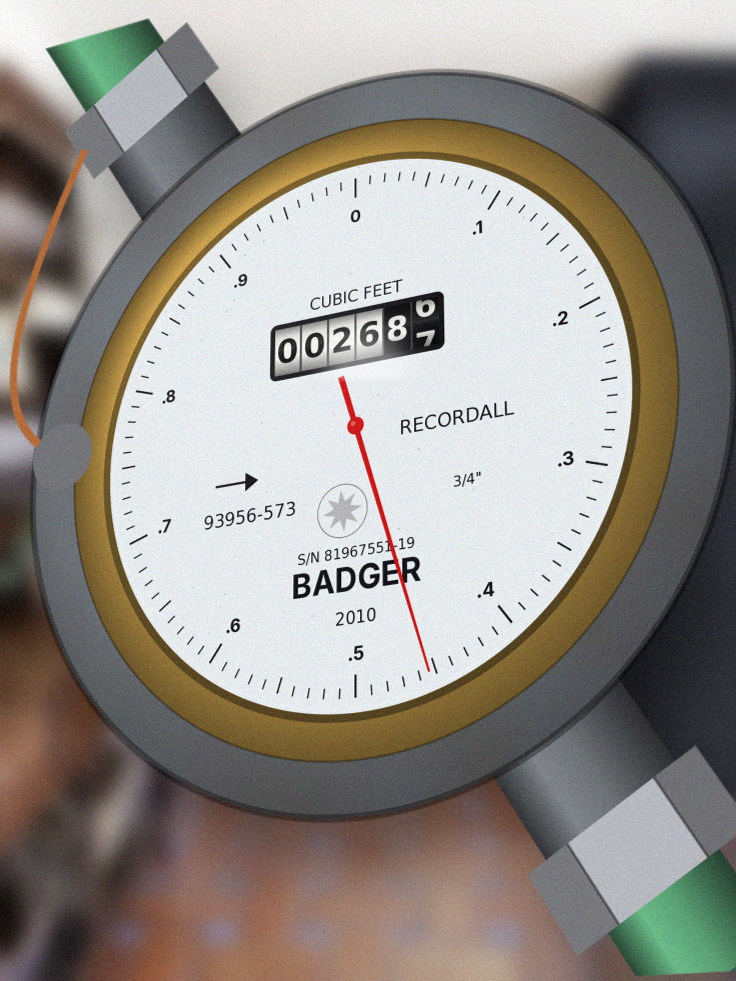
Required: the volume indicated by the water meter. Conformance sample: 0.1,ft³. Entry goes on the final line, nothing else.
2686.45,ft³
